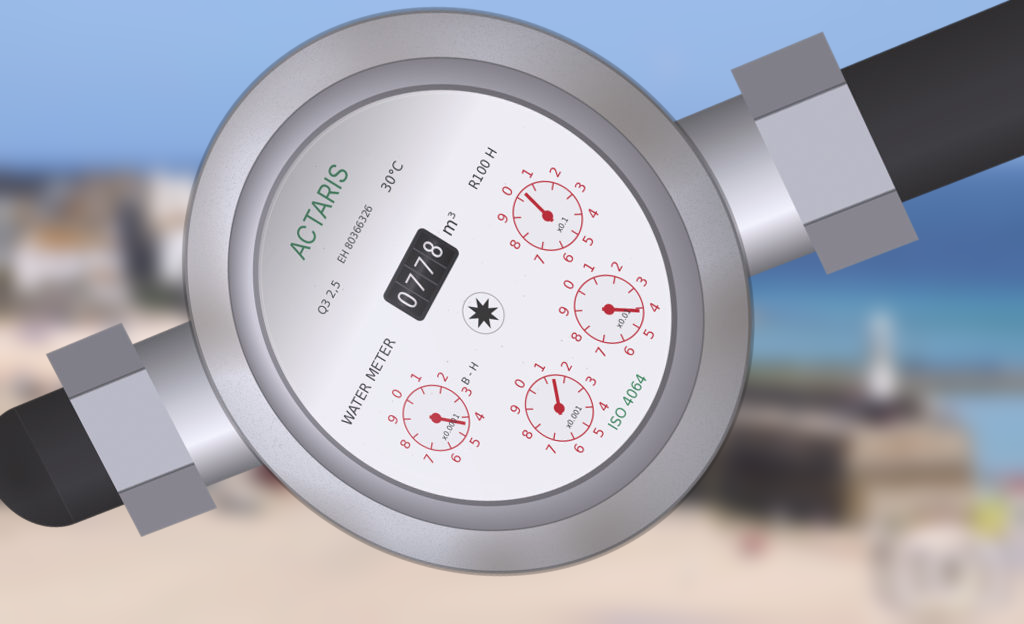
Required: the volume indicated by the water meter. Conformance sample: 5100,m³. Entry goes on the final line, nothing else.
778.0414,m³
